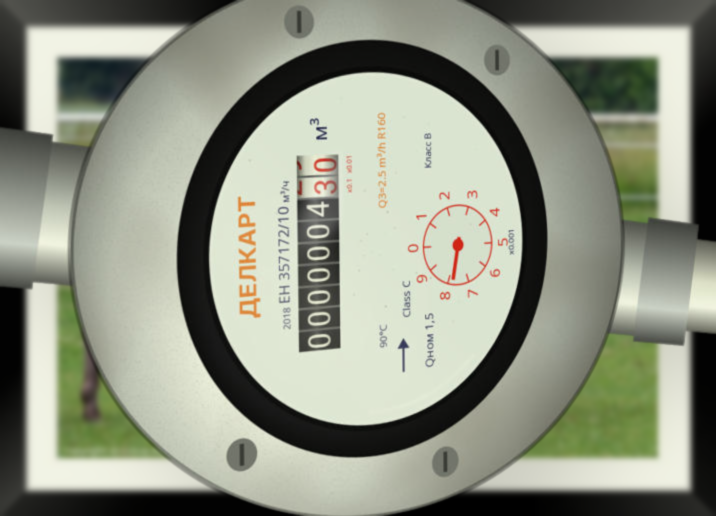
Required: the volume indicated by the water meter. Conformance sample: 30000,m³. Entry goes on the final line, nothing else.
4.297,m³
